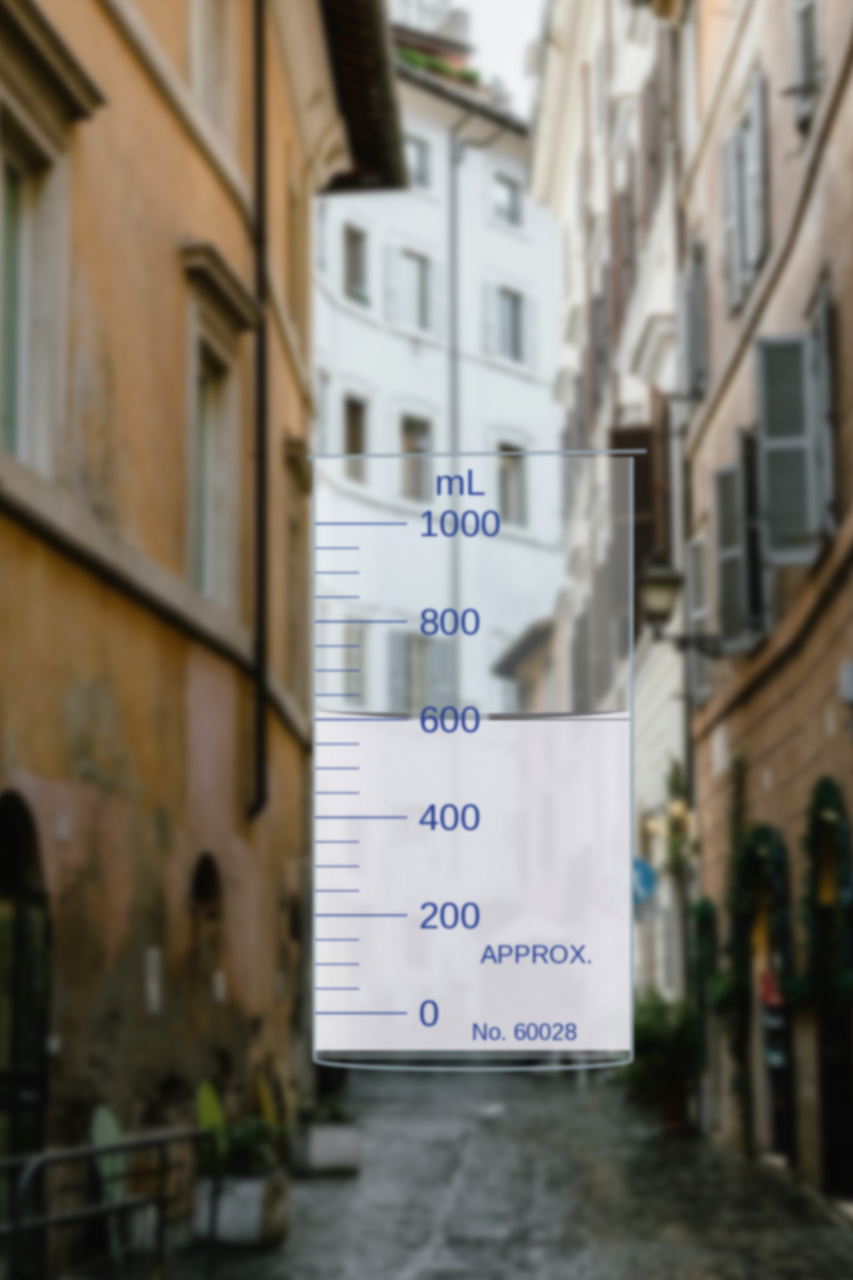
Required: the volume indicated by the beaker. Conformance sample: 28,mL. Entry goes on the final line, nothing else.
600,mL
